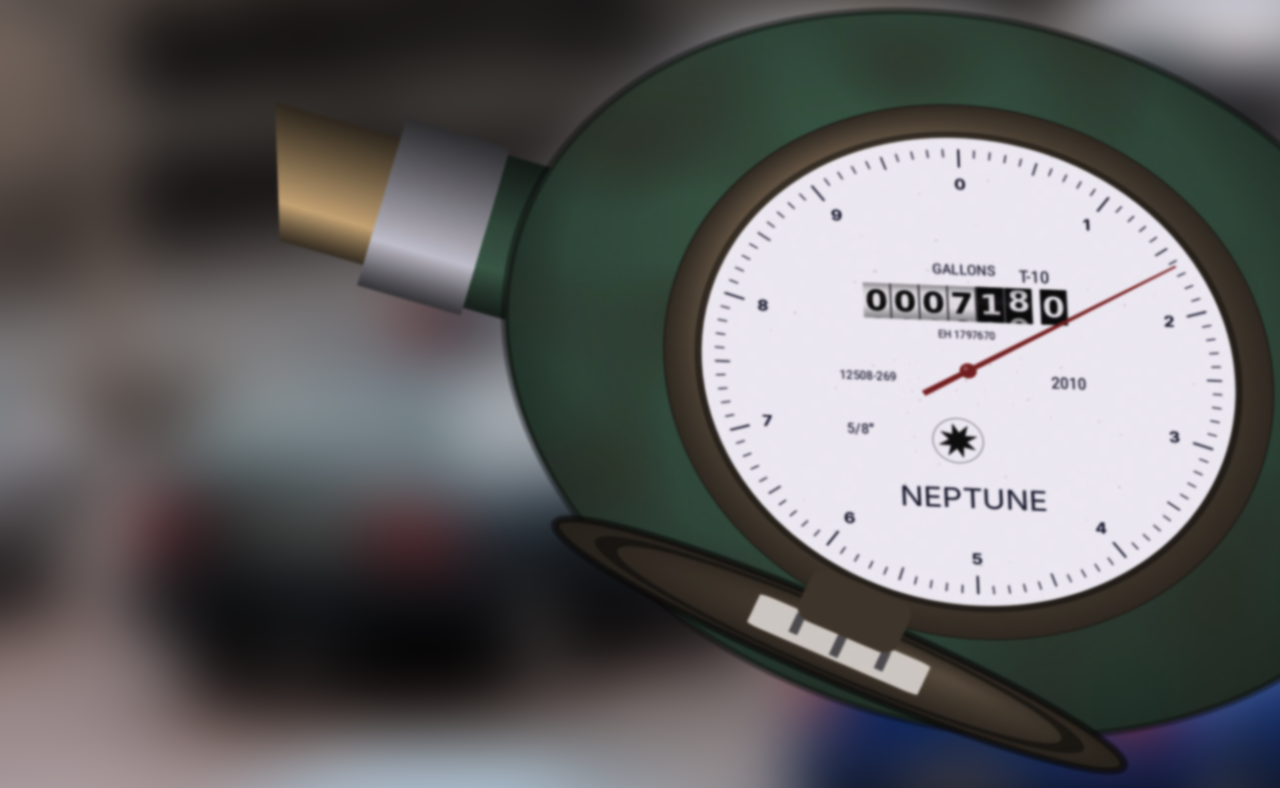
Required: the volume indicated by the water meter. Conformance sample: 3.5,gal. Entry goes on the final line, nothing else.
7181.6,gal
